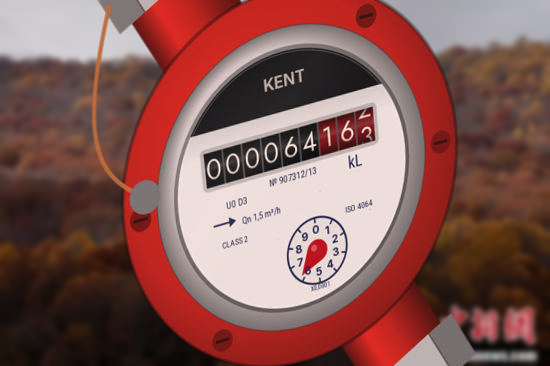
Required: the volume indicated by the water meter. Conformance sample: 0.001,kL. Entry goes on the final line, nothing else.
64.1626,kL
